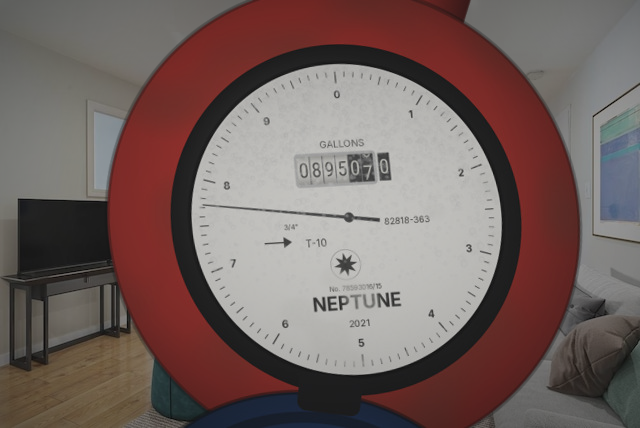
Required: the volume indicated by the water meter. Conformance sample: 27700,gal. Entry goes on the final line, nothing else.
895067.7,gal
